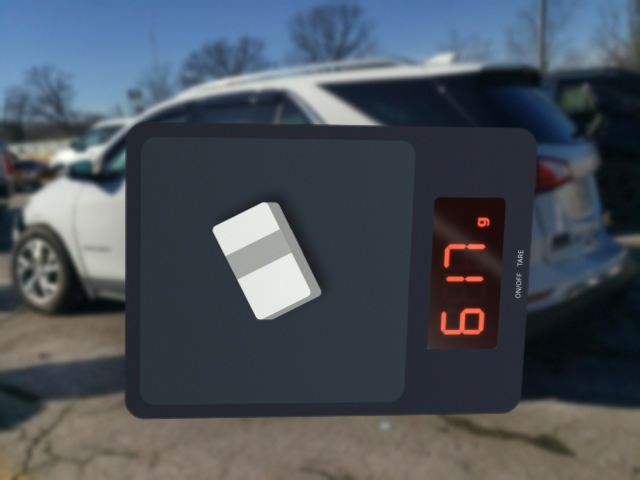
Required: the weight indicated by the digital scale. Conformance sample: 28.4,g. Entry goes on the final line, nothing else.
617,g
